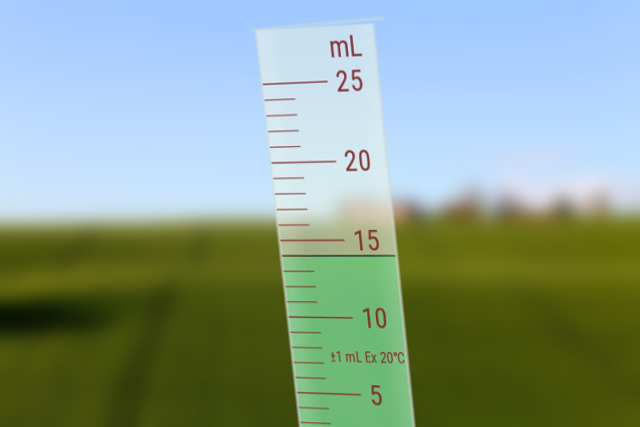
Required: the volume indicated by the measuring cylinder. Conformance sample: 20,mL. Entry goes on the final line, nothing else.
14,mL
